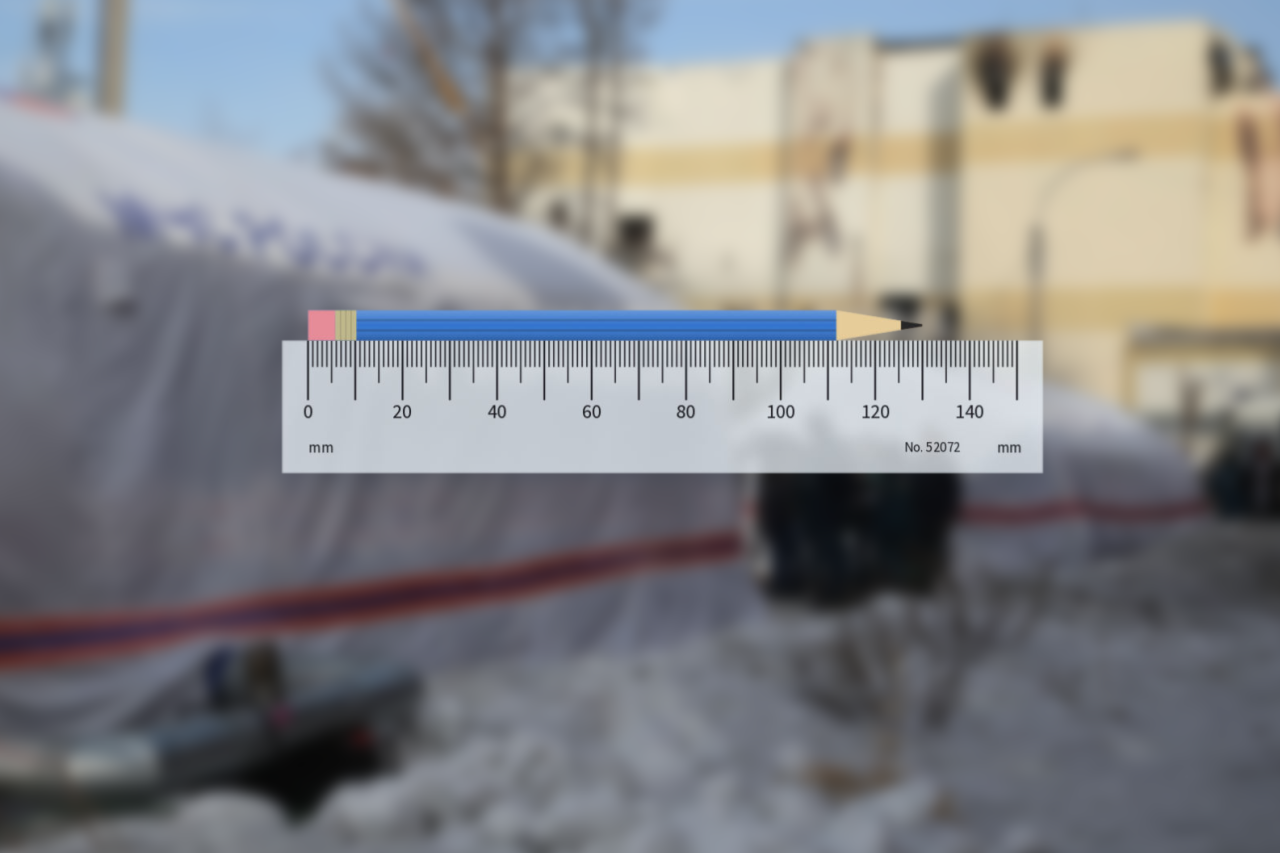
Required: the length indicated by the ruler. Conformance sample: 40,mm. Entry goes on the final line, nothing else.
130,mm
